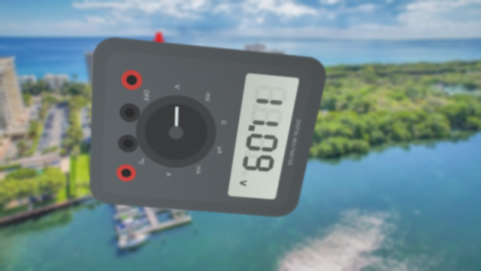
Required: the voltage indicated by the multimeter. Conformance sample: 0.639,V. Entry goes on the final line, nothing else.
11.09,V
